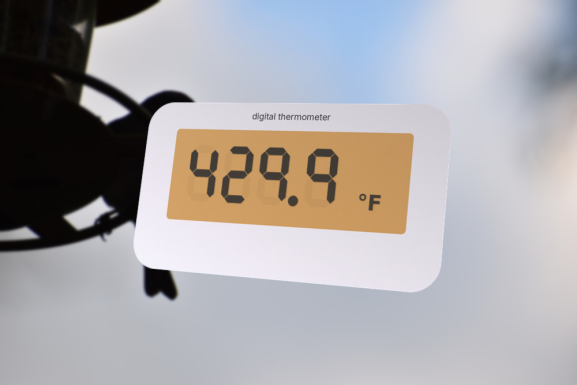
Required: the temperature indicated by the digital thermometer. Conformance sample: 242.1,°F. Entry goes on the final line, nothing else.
429.9,°F
